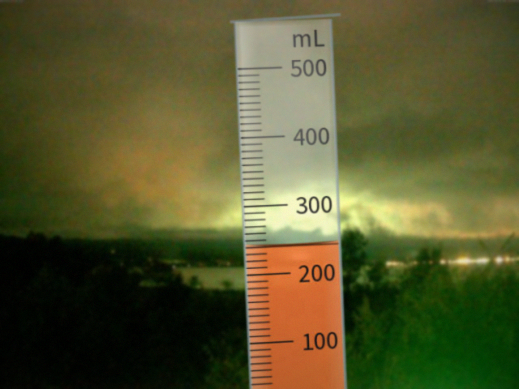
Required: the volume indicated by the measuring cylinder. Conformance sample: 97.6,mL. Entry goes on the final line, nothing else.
240,mL
